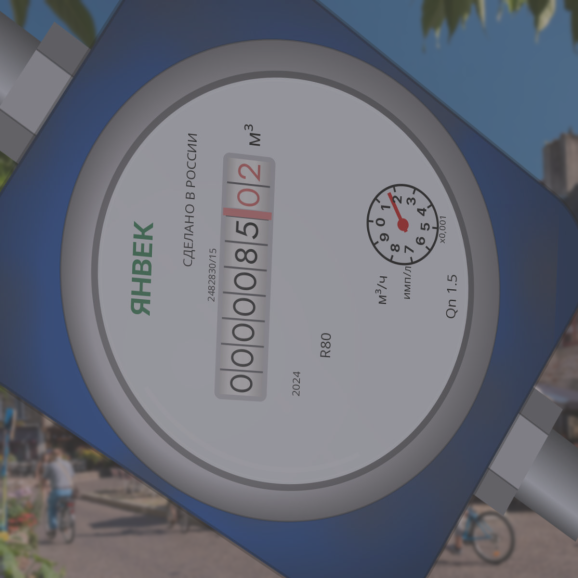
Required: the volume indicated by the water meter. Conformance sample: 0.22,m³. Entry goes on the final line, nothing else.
85.021,m³
